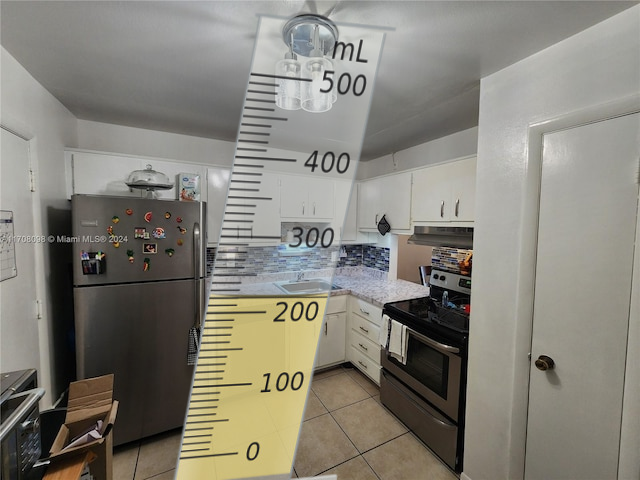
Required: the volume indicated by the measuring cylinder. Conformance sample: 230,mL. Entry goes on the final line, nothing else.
220,mL
